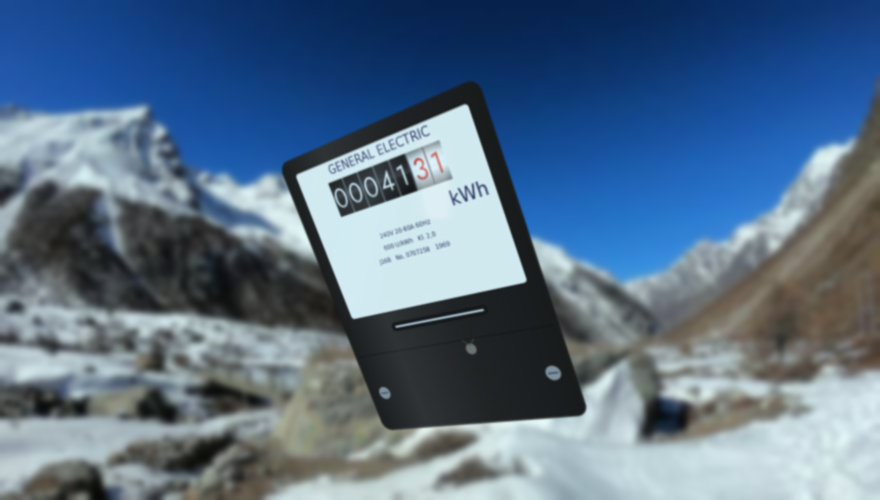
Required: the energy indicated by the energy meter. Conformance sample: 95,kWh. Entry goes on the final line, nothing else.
41.31,kWh
